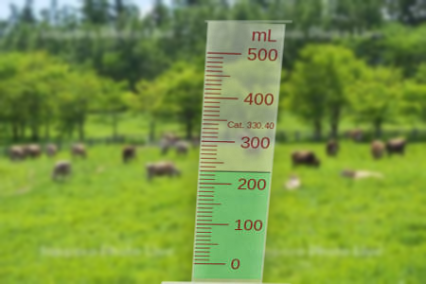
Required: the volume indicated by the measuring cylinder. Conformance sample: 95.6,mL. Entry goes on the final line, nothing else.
230,mL
